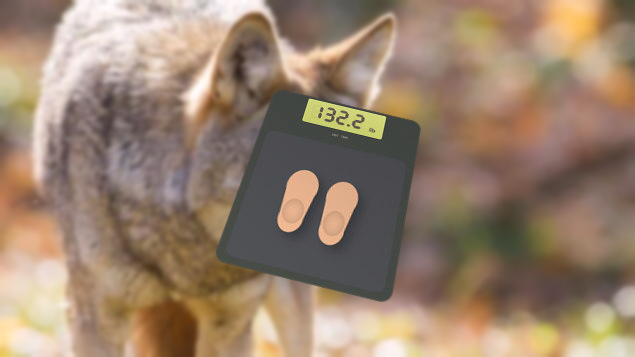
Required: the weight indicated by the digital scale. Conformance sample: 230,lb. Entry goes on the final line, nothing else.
132.2,lb
